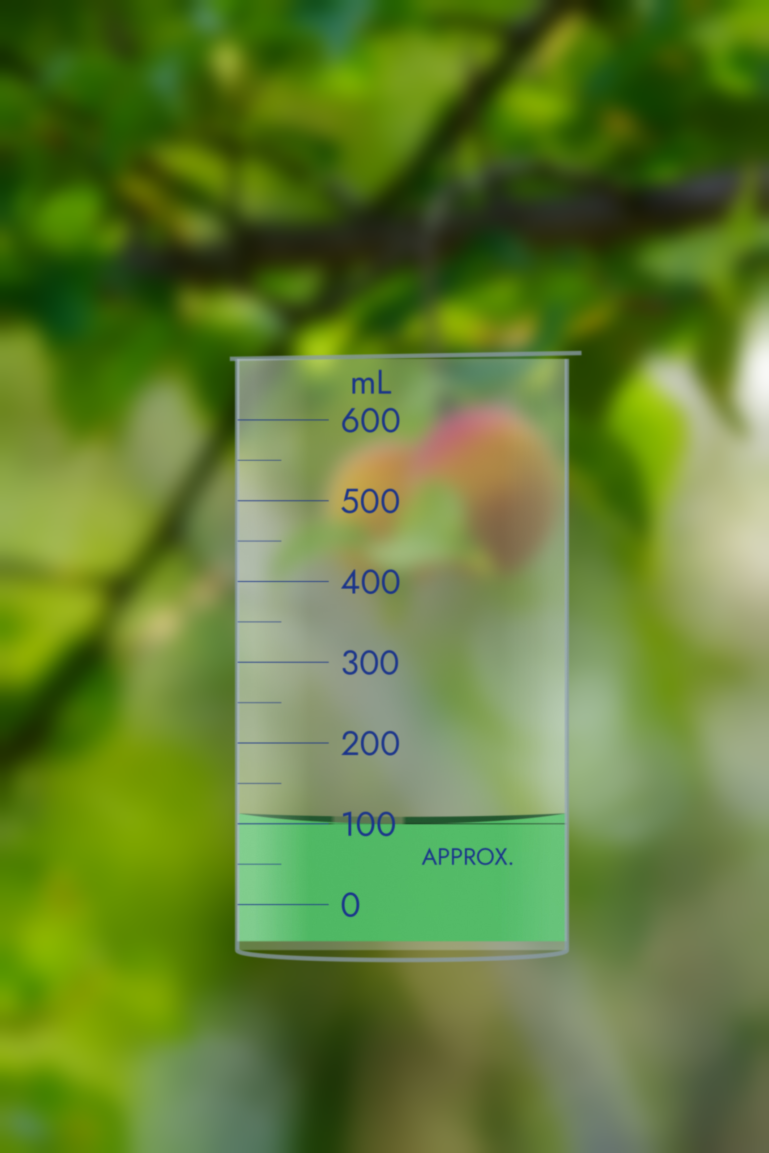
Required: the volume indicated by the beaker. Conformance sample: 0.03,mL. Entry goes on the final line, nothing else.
100,mL
